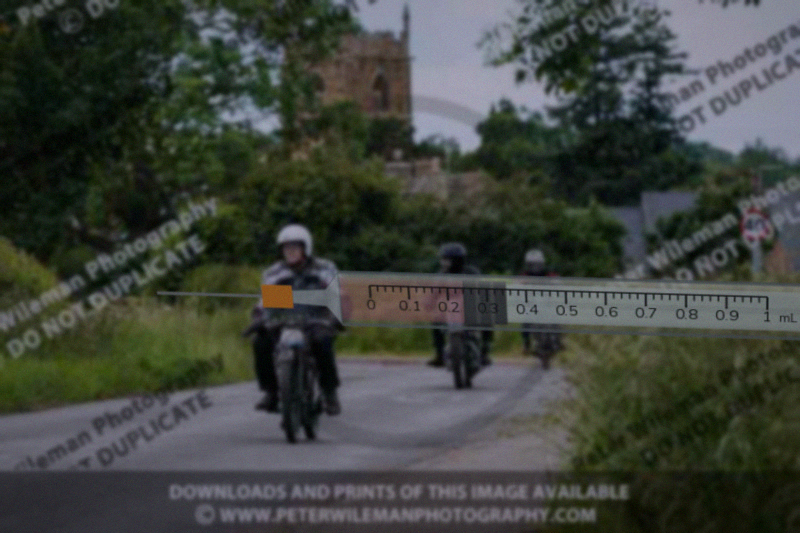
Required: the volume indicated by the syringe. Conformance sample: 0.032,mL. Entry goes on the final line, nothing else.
0.24,mL
